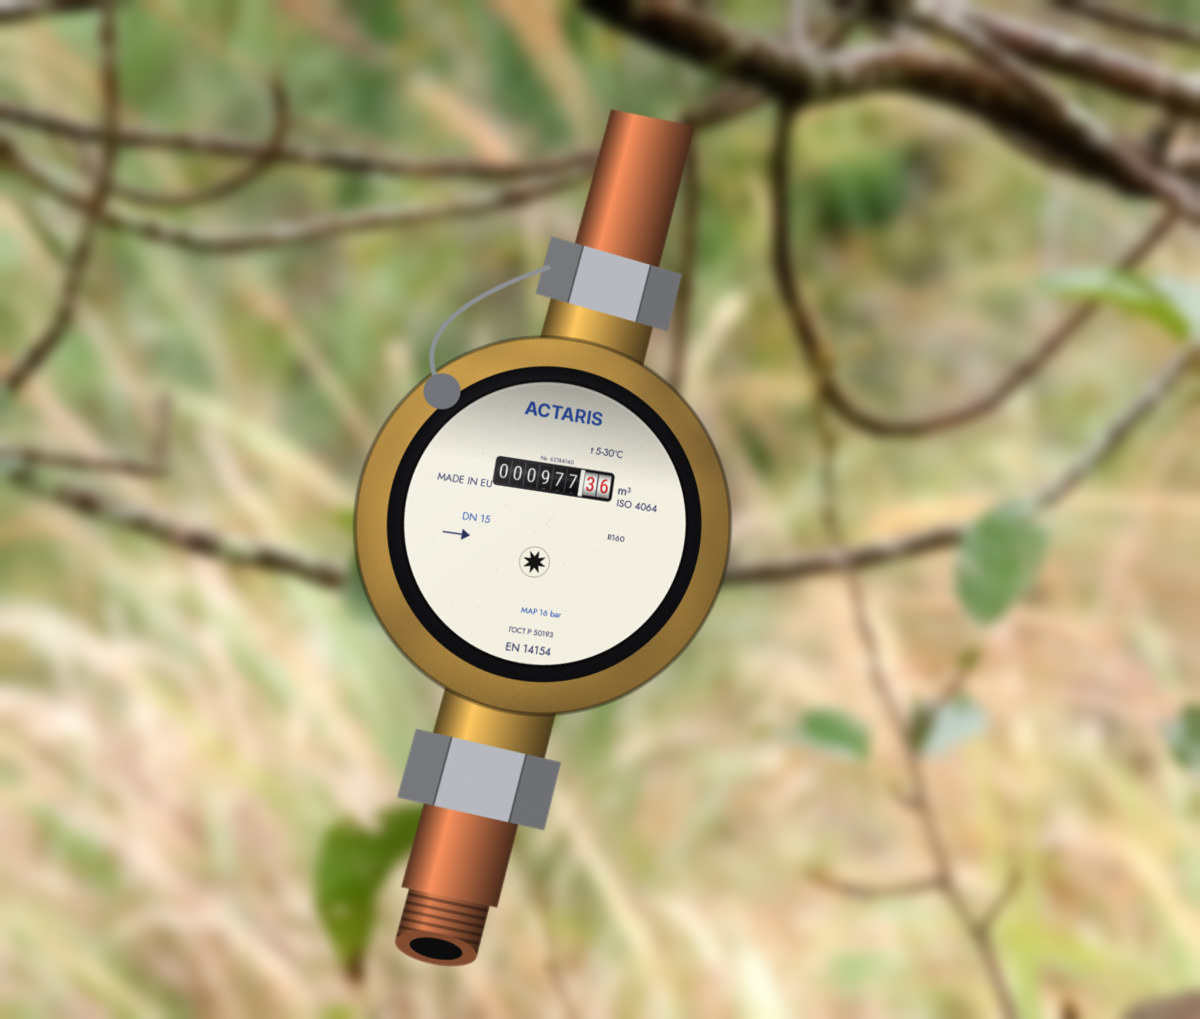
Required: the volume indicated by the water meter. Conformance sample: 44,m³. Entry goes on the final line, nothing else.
977.36,m³
